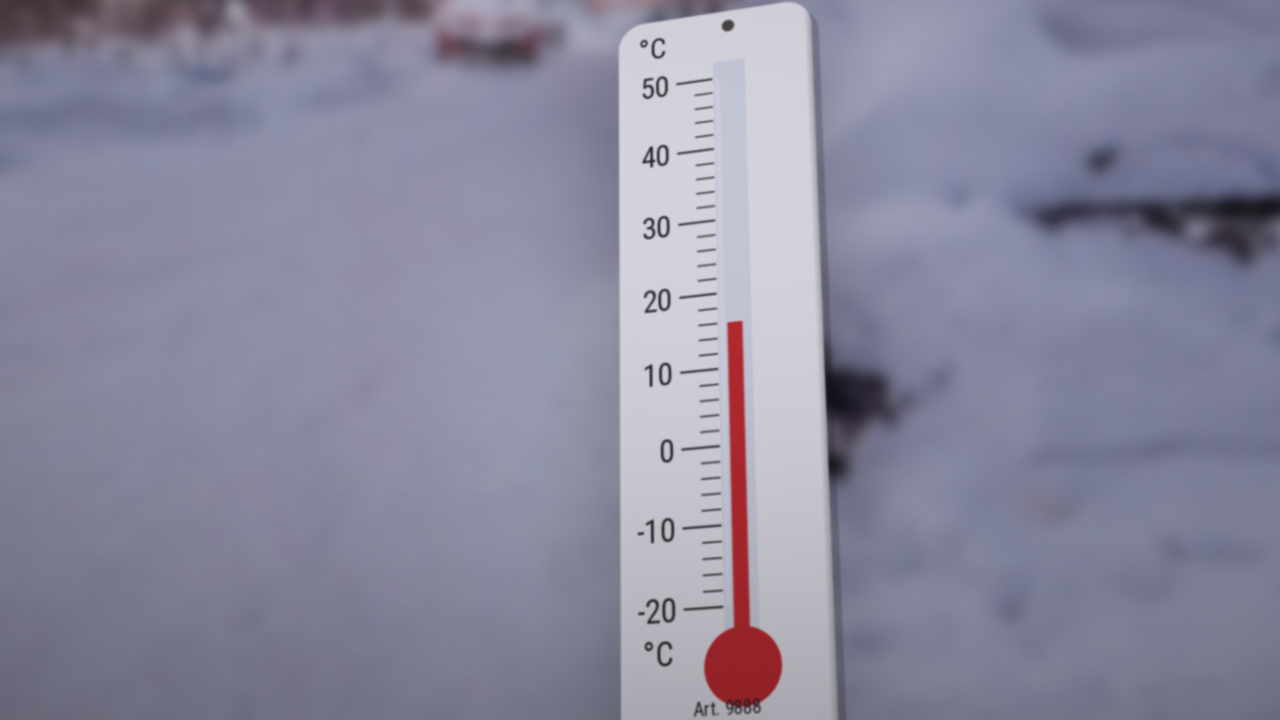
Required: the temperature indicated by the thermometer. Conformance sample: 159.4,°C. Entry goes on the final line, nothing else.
16,°C
